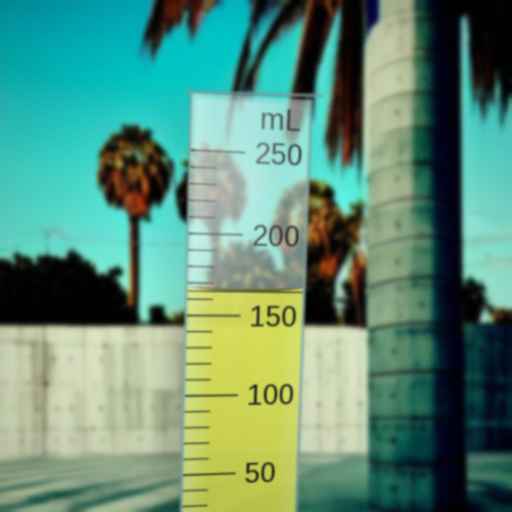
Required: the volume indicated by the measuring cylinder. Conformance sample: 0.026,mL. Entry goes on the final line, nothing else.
165,mL
